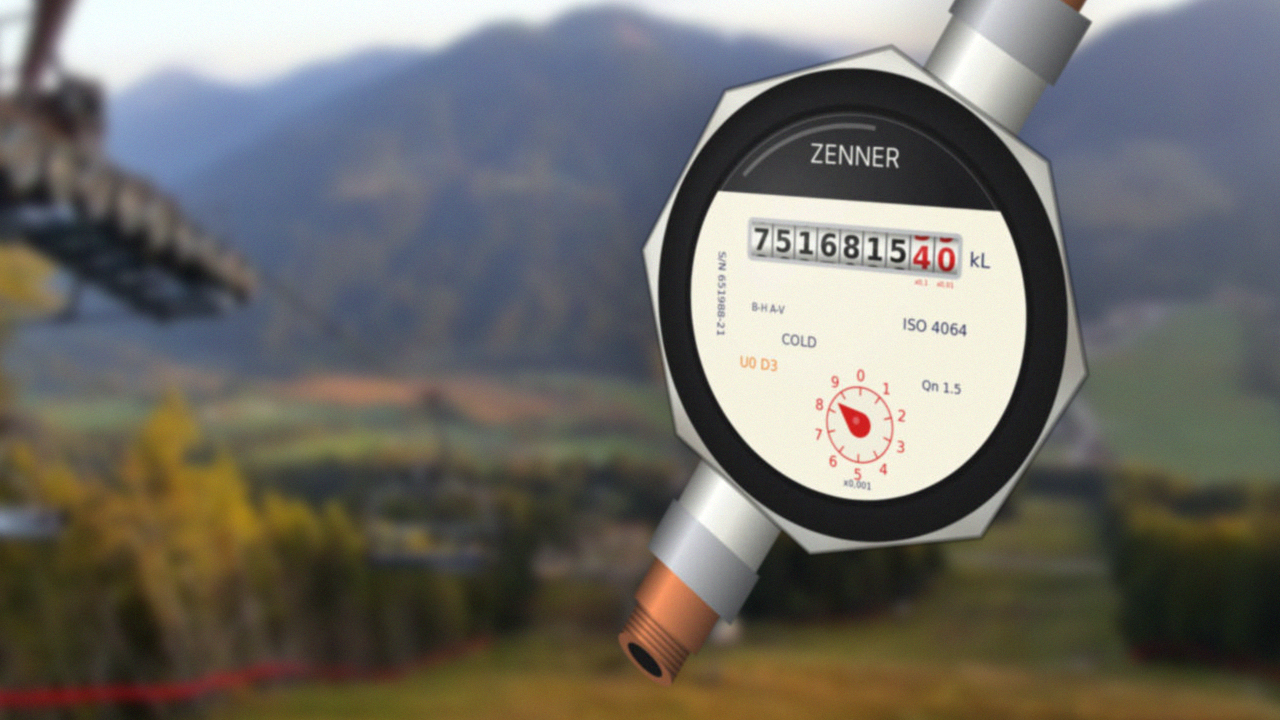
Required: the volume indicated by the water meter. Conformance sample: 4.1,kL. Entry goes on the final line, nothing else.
7516815.398,kL
